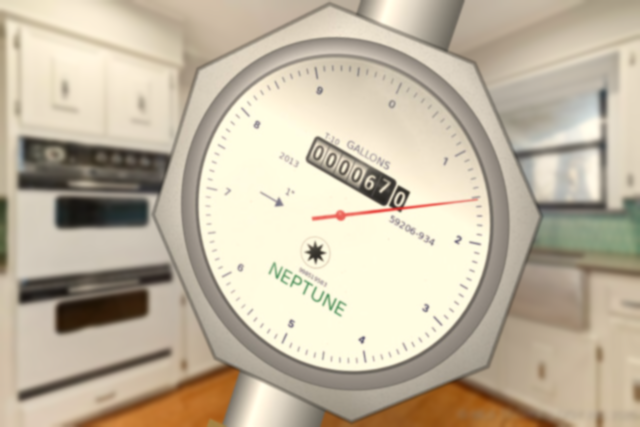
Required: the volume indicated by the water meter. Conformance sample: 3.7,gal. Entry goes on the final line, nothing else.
671.5,gal
